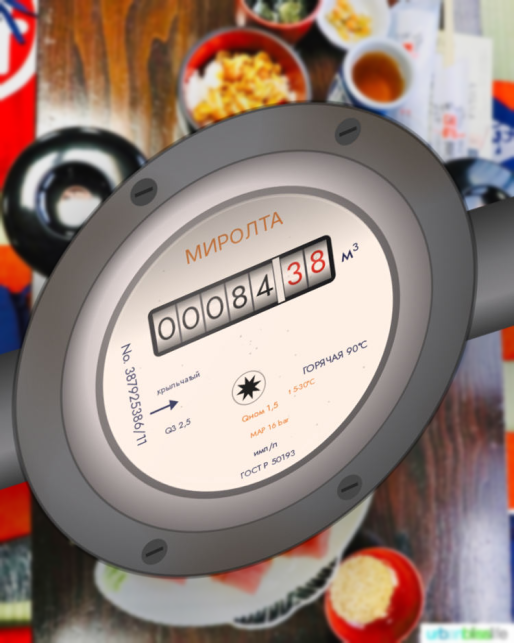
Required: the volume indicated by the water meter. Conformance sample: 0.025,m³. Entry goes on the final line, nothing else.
84.38,m³
